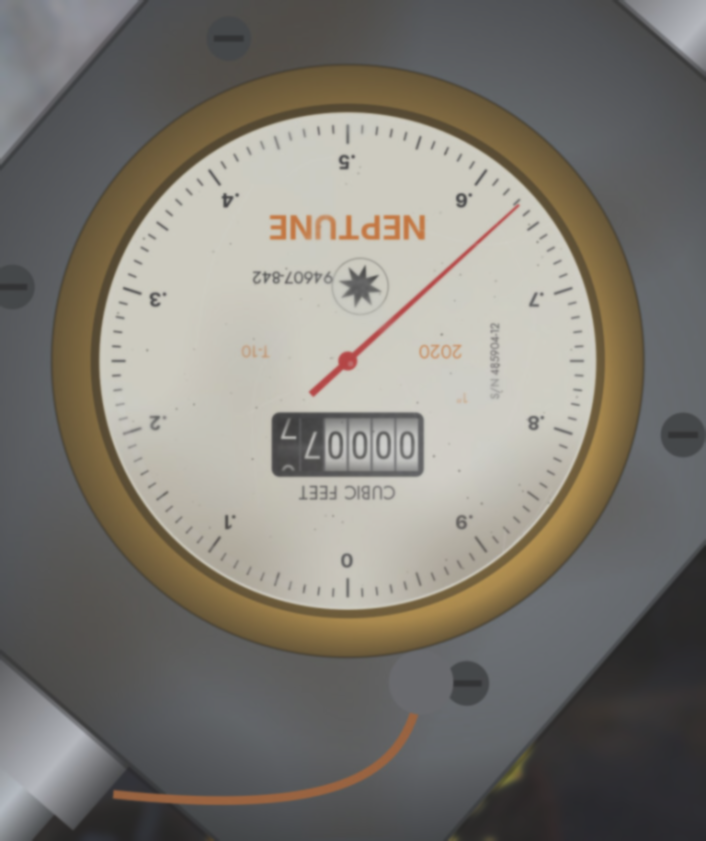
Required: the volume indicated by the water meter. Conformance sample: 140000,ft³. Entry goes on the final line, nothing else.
76.63,ft³
